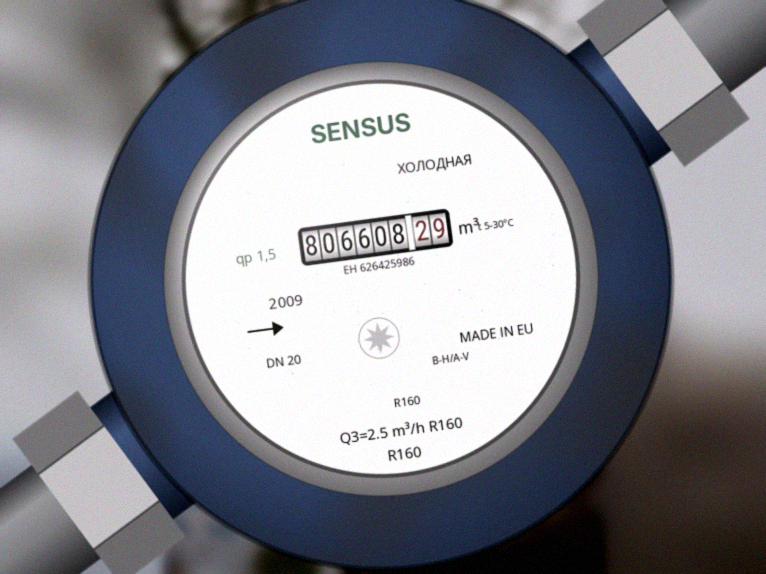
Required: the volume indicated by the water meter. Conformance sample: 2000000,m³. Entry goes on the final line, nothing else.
806608.29,m³
